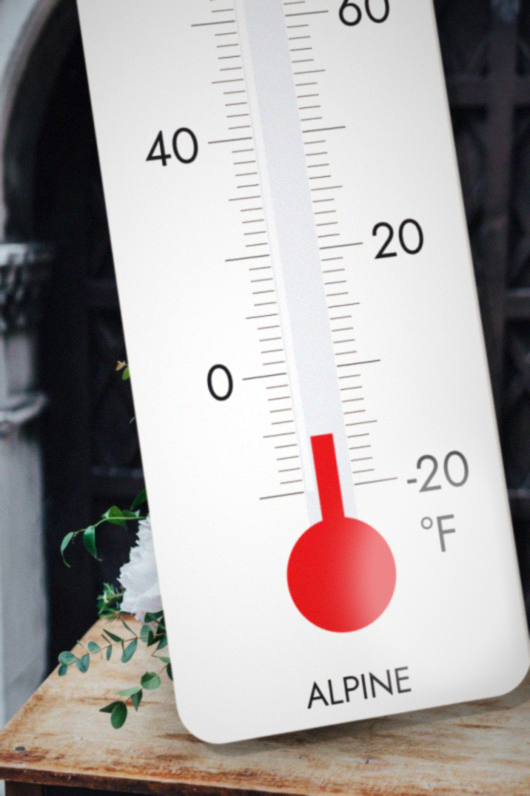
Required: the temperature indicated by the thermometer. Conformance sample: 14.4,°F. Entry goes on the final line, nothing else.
-11,°F
